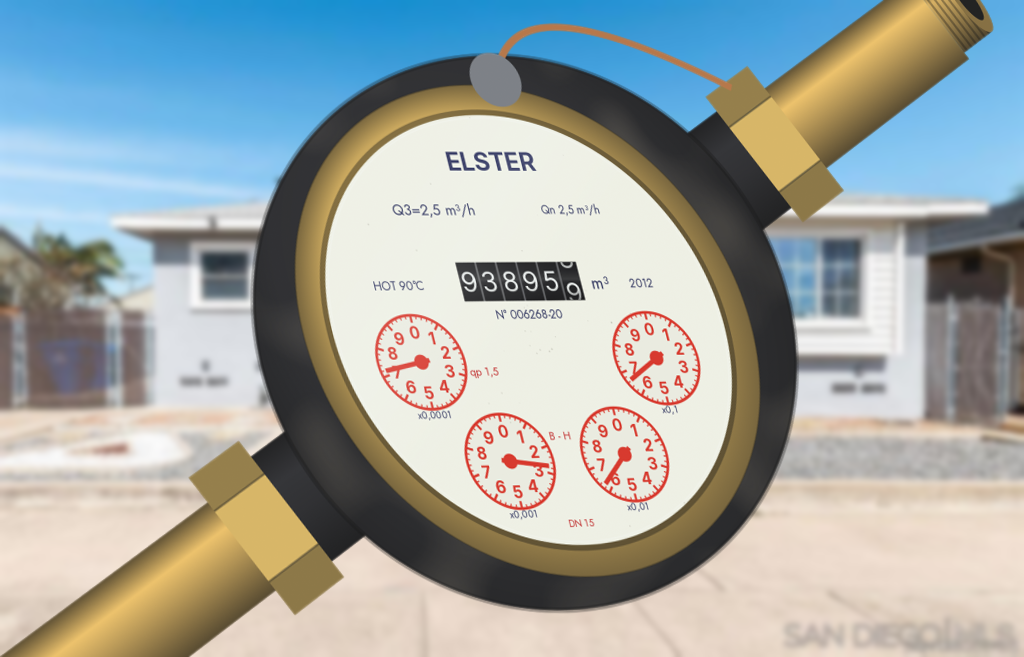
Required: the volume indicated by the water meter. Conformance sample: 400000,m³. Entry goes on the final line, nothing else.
938958.6627,m³
